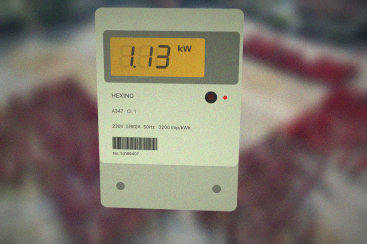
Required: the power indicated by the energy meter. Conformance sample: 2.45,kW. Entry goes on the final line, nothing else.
1.13,kW
